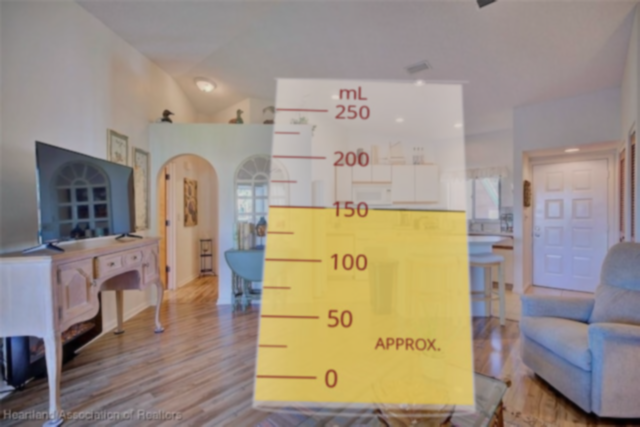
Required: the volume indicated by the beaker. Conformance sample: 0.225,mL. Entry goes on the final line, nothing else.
150,mL
